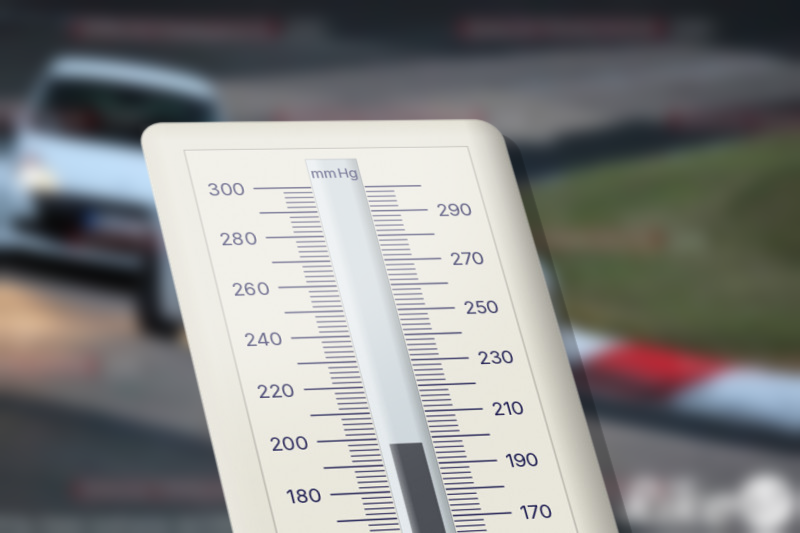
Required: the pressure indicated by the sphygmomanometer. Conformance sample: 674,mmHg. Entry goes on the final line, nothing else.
198,mmHg
